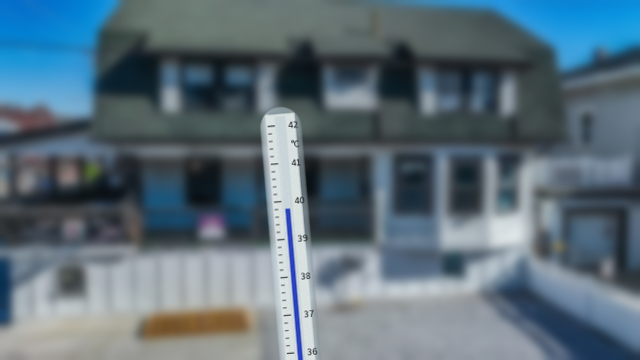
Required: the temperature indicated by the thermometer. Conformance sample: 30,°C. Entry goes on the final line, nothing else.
39.8,°C
